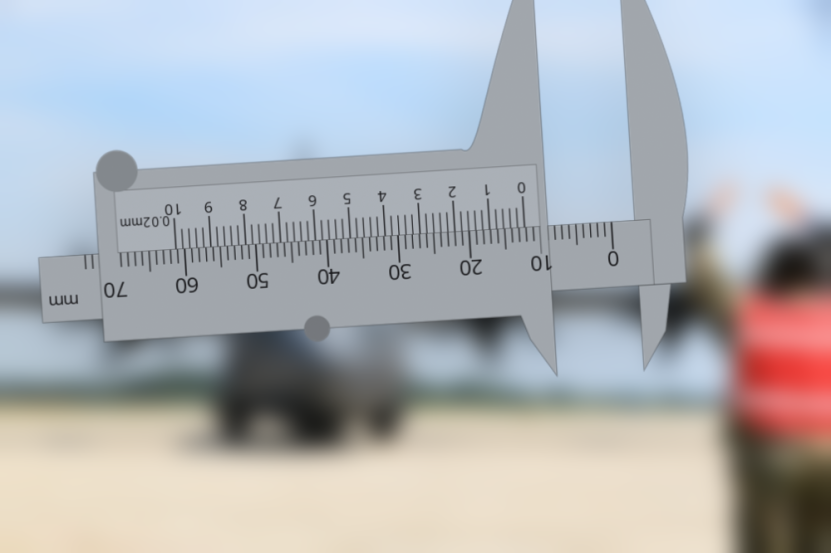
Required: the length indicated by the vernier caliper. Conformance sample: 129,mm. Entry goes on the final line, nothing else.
12.2,mm
